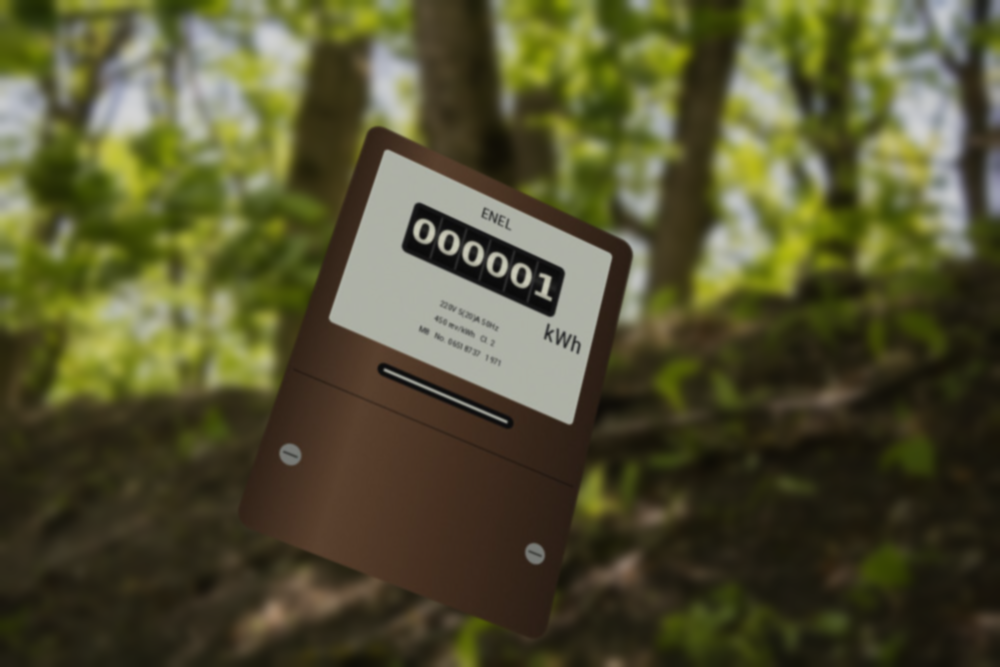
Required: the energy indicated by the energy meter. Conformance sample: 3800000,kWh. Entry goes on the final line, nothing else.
1,kWh
